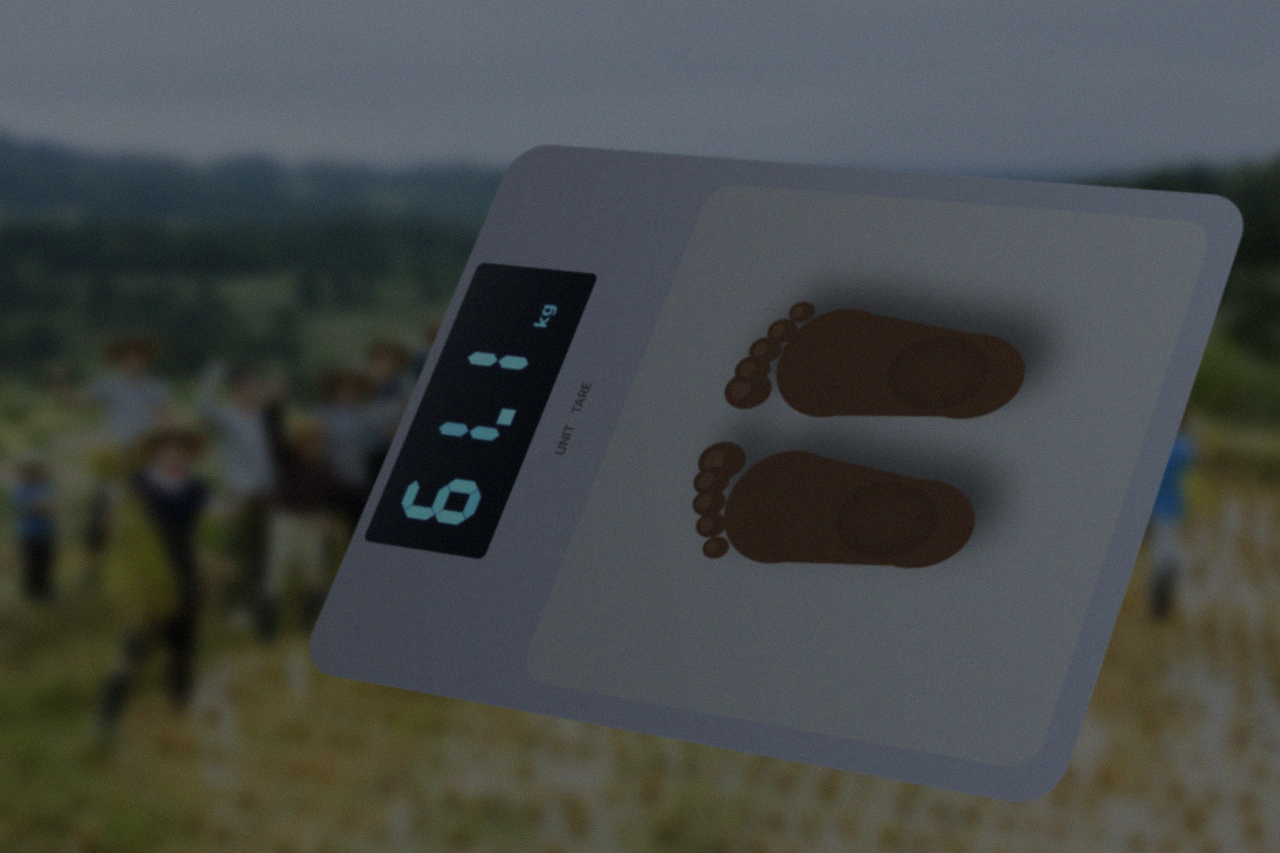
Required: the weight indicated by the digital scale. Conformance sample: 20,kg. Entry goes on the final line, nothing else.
61.1,kg
